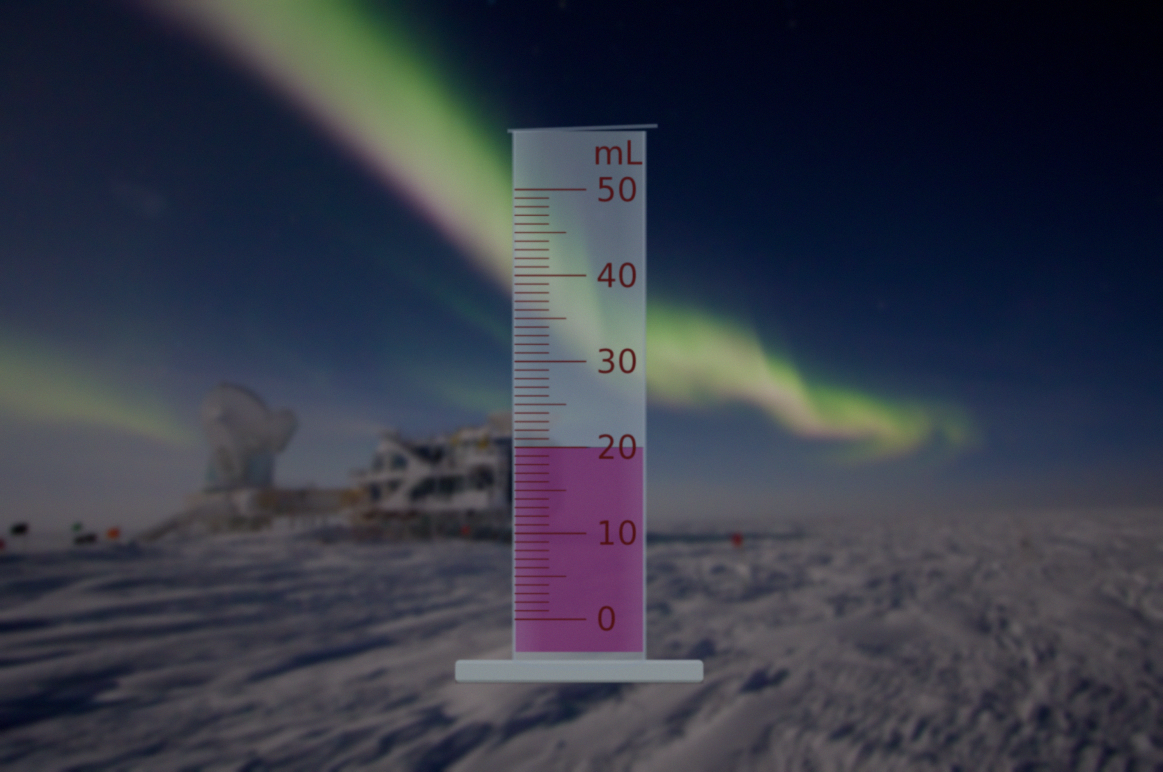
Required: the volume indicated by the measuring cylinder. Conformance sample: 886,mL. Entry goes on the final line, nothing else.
20,mL
